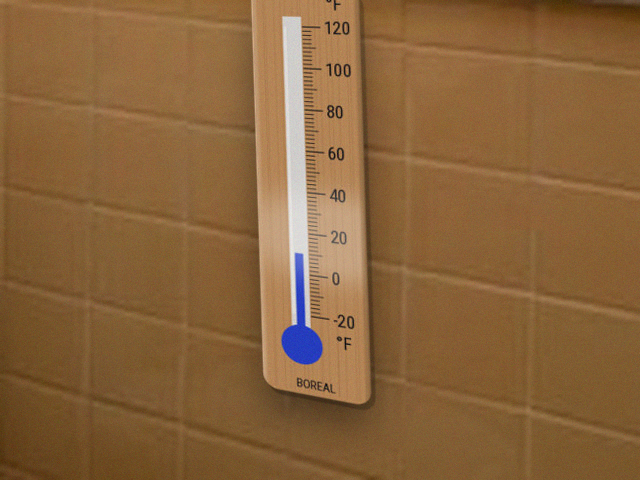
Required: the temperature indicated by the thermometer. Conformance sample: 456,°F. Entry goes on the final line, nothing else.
10,°F
